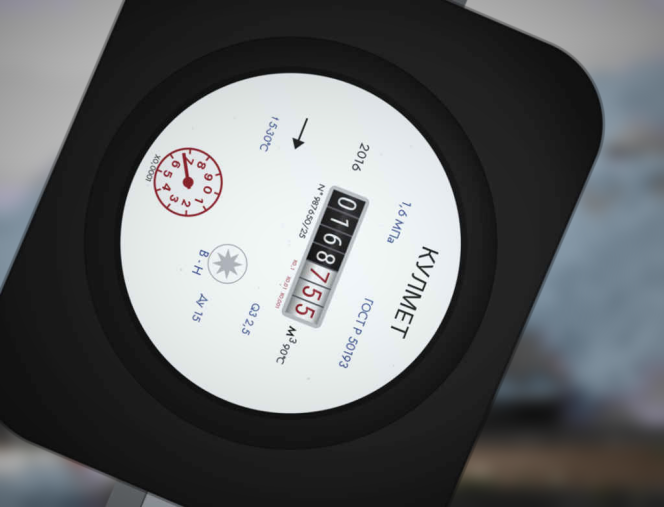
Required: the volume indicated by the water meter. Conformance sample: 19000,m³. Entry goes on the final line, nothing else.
168.7556,m³
